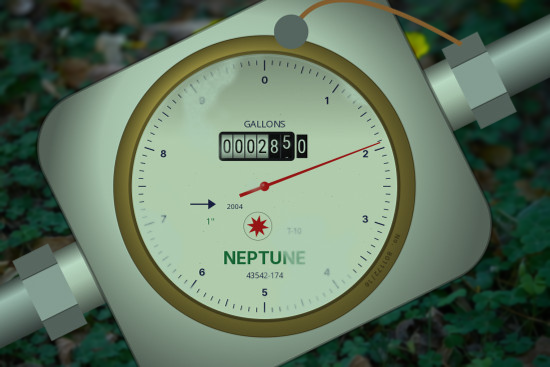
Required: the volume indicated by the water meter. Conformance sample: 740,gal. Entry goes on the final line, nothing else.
2851.9,gal
